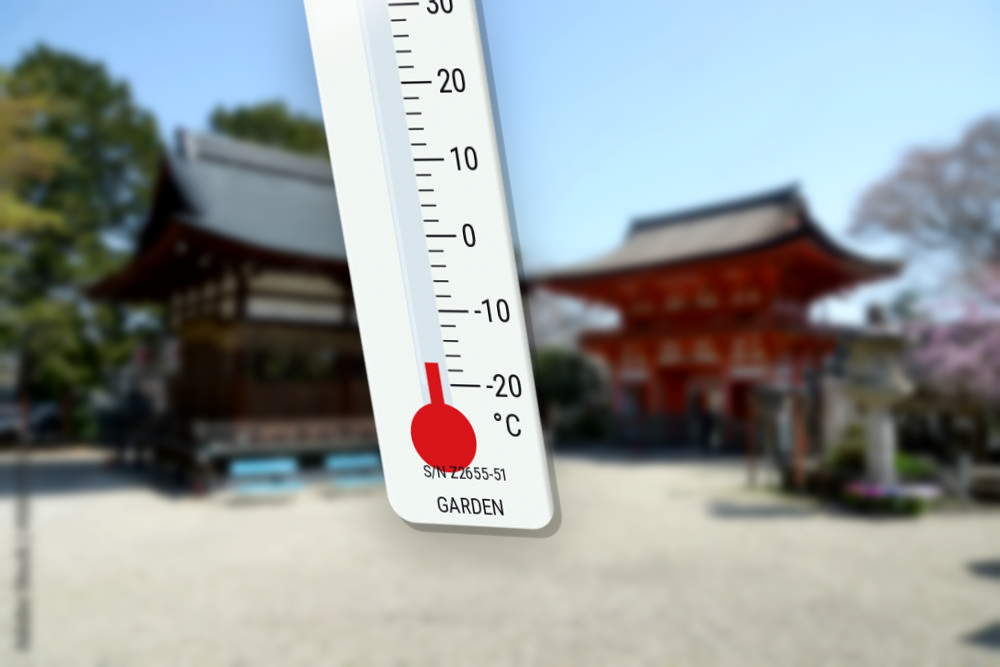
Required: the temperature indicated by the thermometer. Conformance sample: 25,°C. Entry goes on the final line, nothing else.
-17,°C
